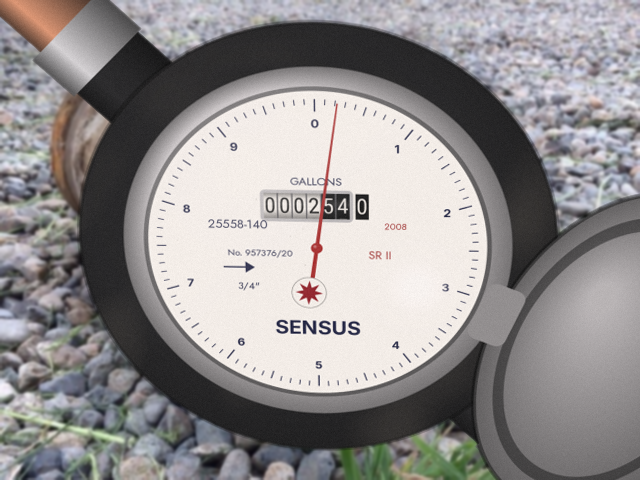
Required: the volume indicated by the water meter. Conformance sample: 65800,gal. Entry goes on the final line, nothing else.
2540.2,gal
